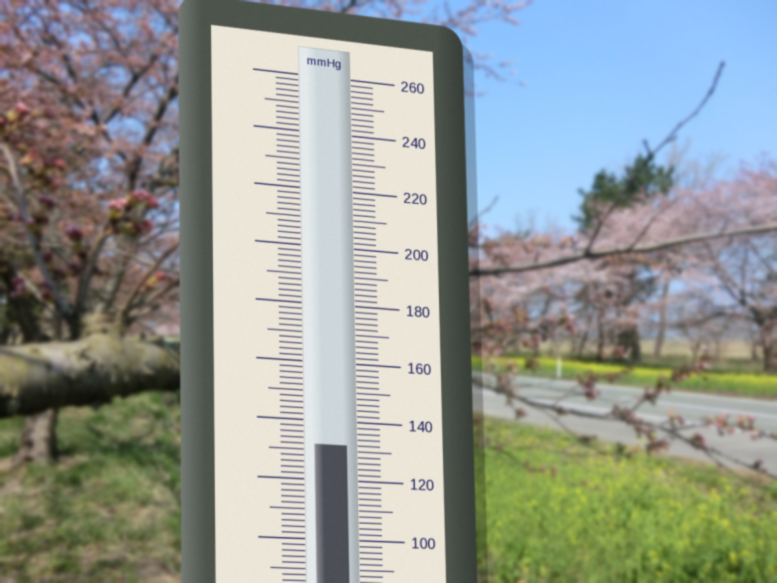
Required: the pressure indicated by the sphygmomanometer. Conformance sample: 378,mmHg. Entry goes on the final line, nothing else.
132,mmHg
